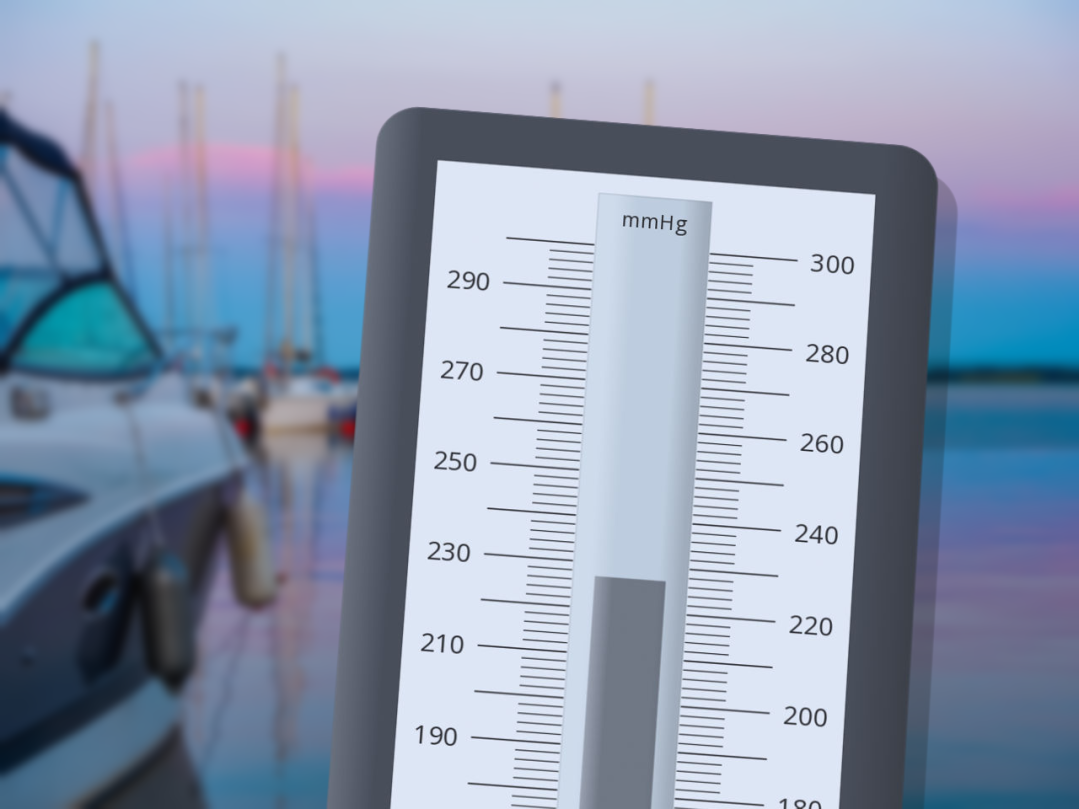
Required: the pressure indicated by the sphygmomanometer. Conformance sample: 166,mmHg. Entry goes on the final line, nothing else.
227,mmHg
